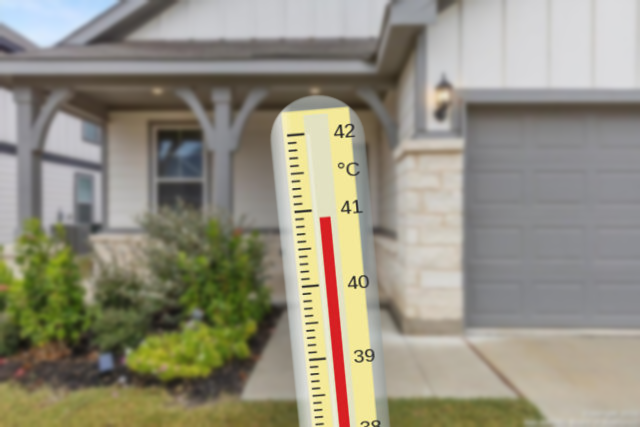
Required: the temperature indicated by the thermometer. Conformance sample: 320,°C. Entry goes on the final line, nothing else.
40.9,°C
